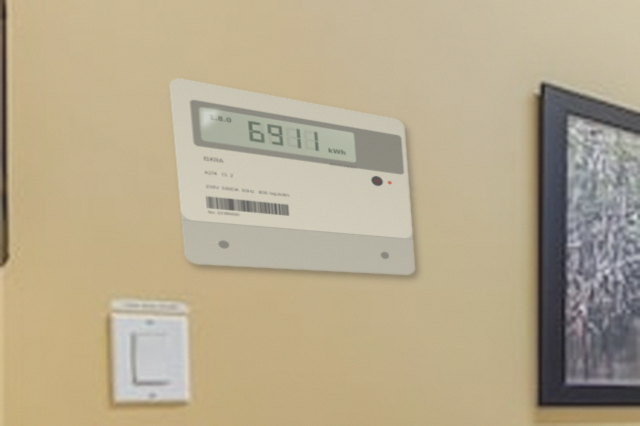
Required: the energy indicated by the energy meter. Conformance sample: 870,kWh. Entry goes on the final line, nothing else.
6911,kWh
